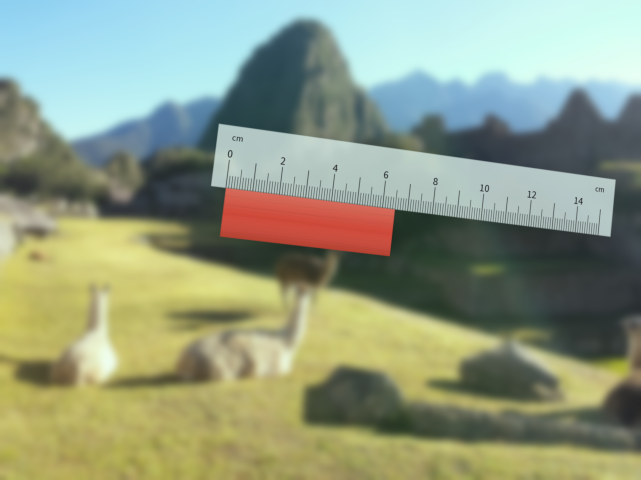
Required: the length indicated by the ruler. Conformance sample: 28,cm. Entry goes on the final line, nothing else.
6.5,cm
